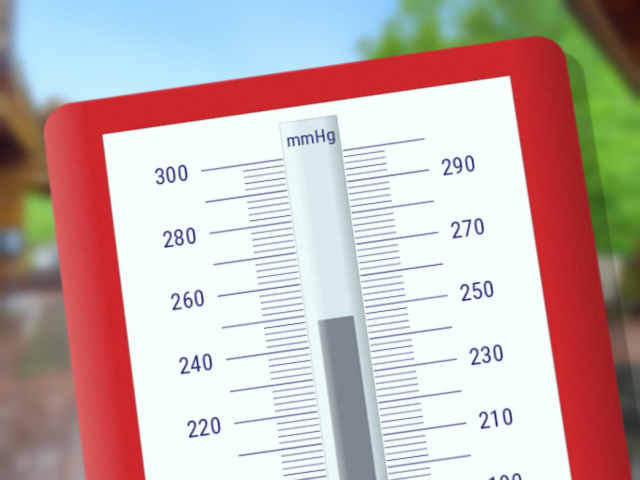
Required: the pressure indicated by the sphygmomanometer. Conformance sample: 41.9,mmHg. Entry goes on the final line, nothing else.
248,mmHg
